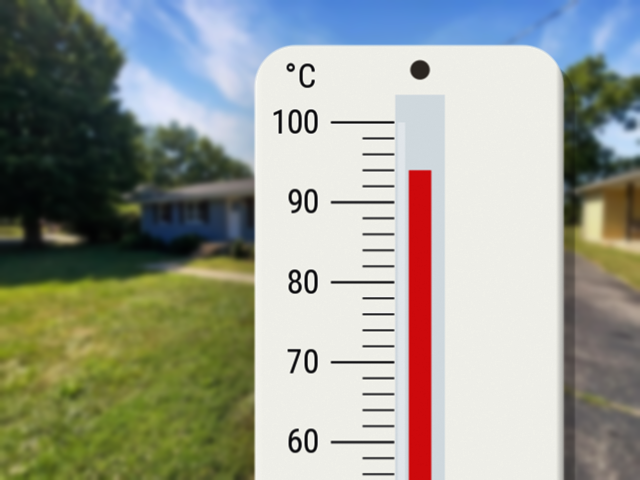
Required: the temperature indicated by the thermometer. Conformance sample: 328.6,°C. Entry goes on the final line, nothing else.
94,°C
